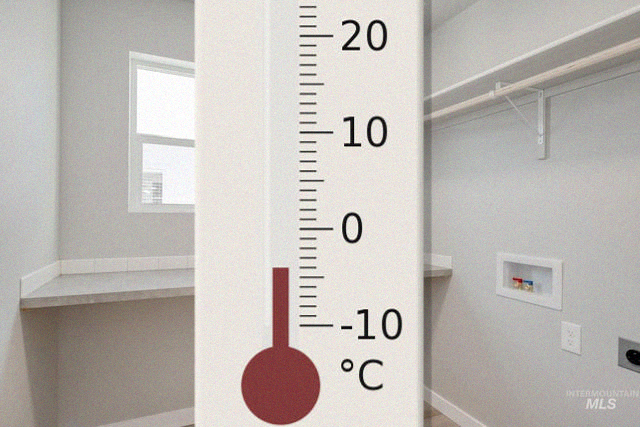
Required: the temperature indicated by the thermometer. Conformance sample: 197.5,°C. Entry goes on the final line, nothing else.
-4,°C
